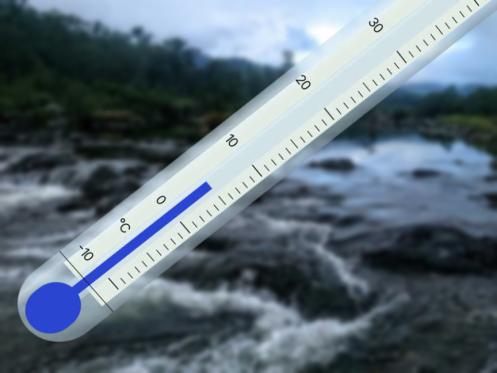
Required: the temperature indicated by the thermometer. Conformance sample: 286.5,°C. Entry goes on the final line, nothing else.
5,°C
